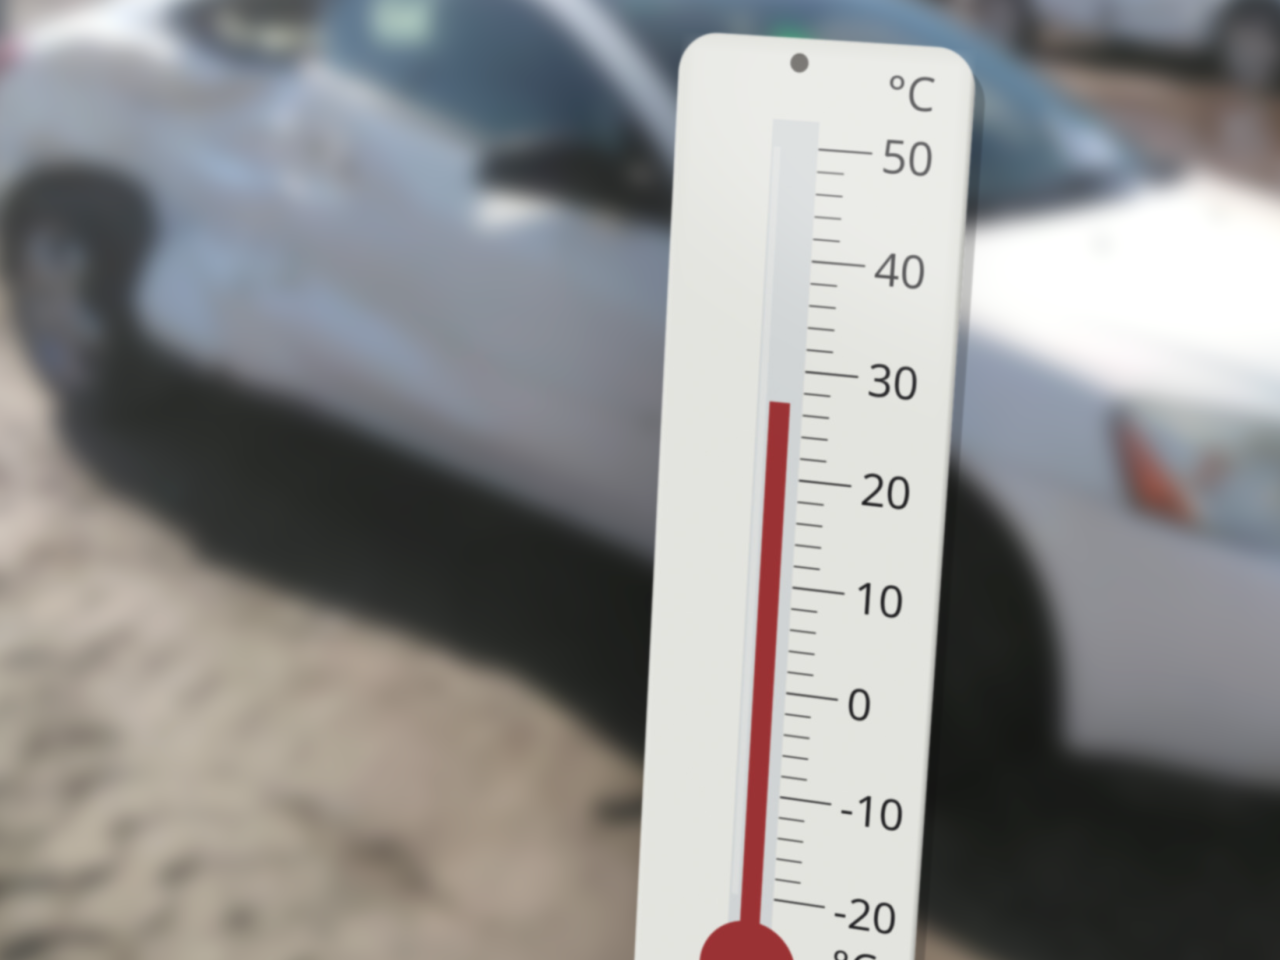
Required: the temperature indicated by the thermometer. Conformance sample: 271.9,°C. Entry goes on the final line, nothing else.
27,°C
